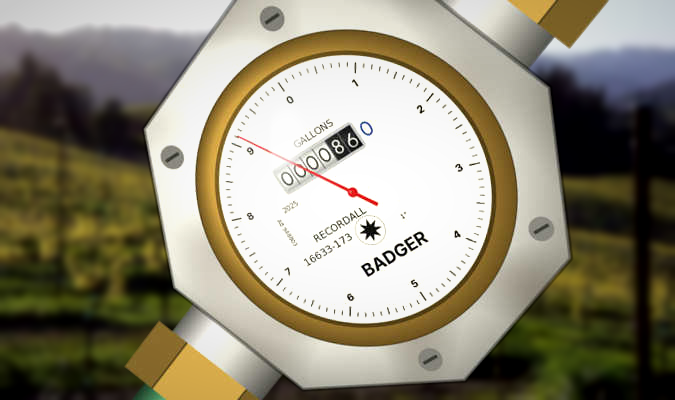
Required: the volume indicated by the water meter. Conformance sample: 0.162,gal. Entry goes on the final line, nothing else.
859.1,gal
